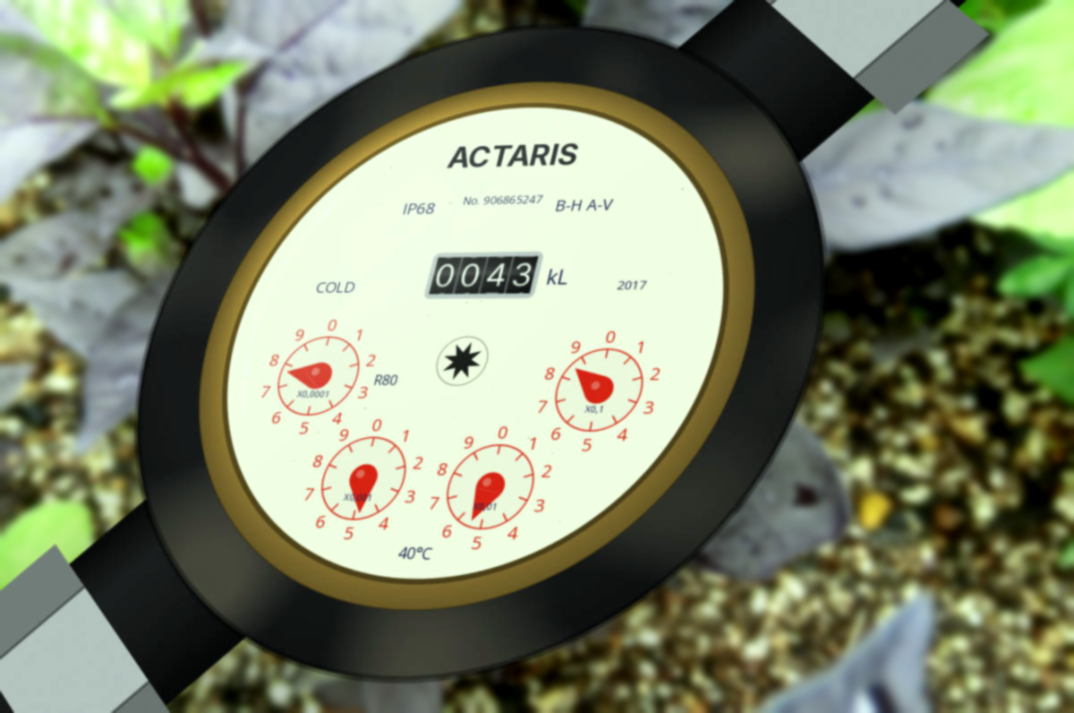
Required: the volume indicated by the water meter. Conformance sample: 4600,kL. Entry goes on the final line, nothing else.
43.8547,kL
